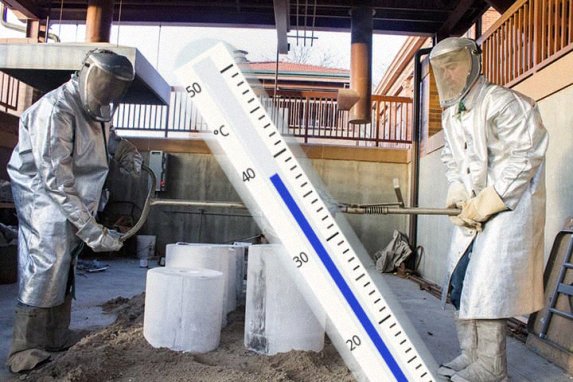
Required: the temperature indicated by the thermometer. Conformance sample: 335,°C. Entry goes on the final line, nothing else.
38.5,°C
